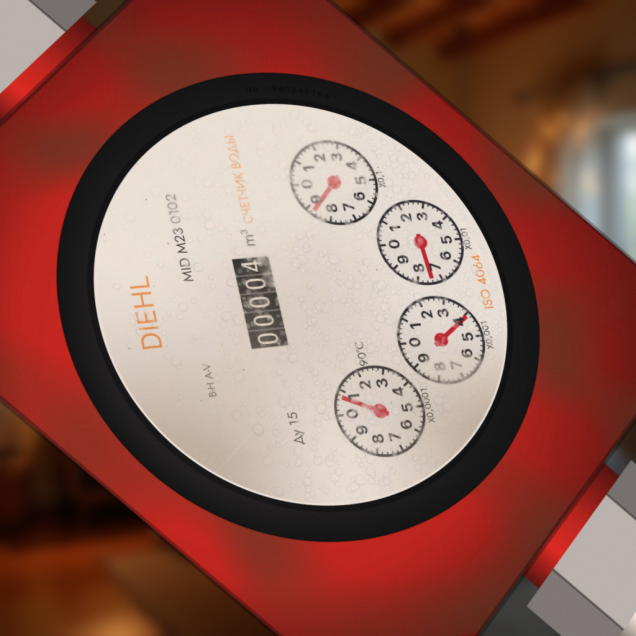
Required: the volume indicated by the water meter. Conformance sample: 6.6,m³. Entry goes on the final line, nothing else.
4.8740,m³
